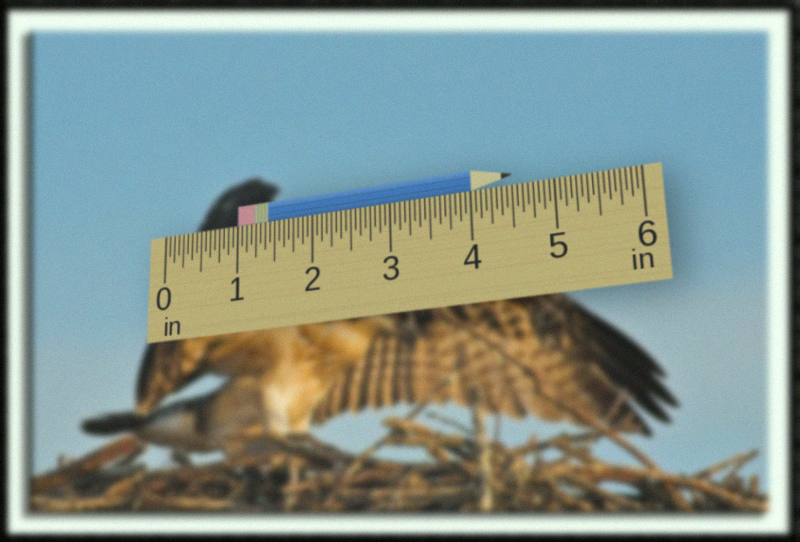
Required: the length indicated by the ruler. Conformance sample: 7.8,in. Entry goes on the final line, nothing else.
3.5,in
